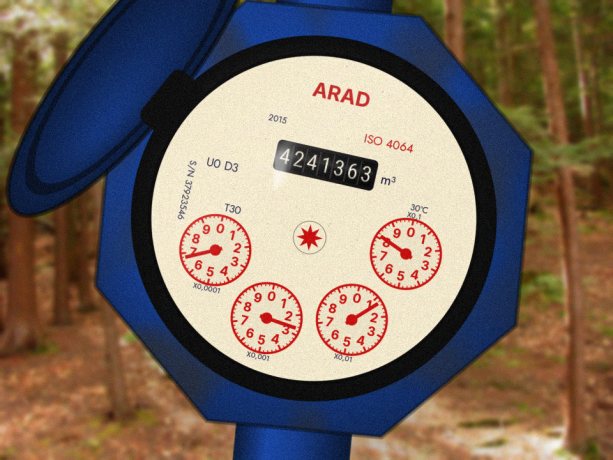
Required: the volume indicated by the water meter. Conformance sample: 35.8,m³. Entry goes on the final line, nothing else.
4241363.8126,m³
